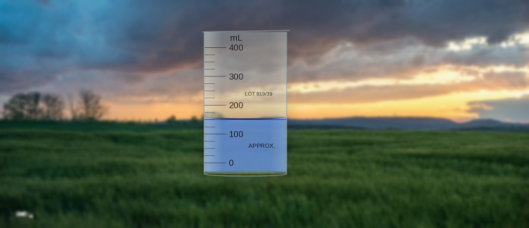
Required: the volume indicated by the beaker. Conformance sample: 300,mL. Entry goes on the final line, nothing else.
150,mL
